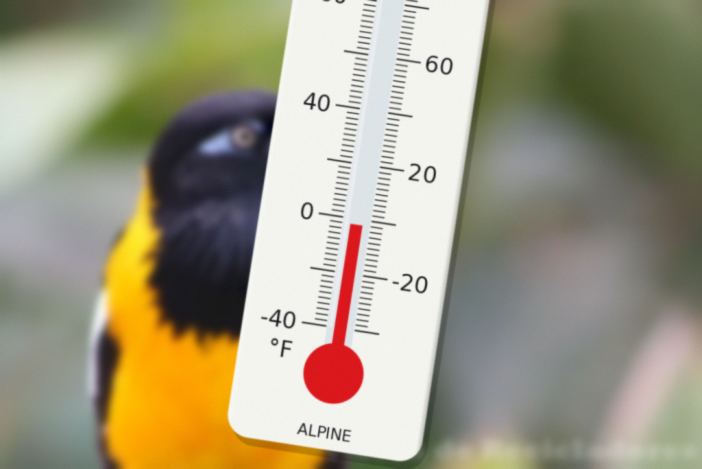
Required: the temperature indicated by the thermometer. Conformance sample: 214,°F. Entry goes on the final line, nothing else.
-2,°F
